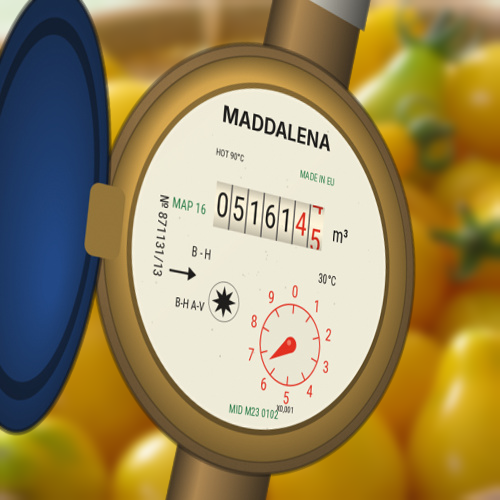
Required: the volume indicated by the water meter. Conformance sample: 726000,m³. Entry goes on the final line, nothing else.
5161.446,m³
